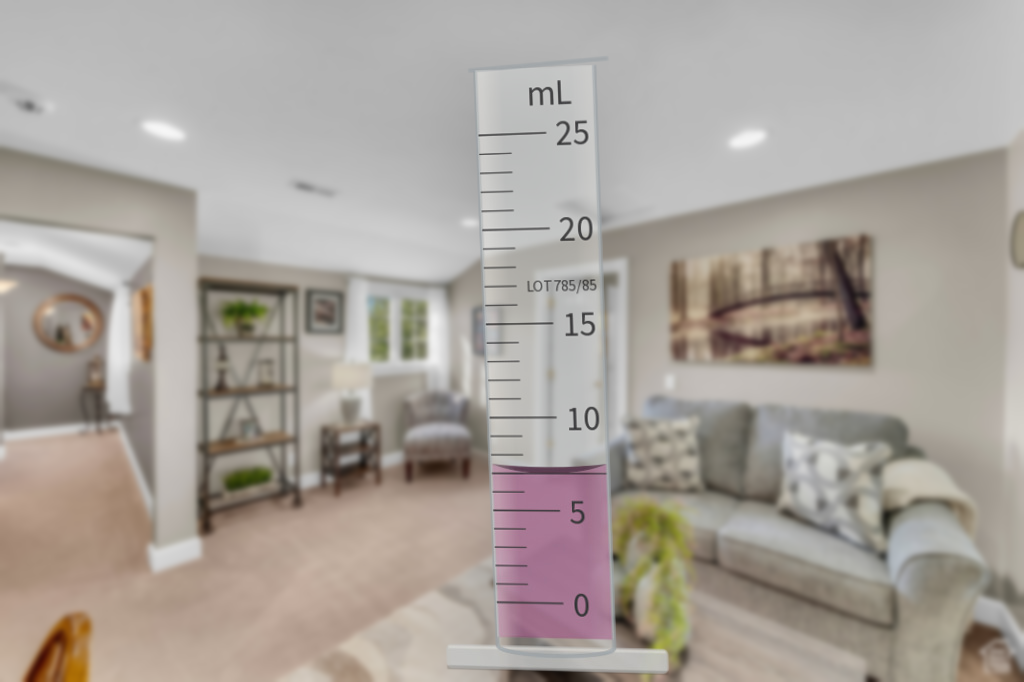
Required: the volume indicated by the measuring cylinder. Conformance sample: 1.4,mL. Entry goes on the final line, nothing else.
7,mL
